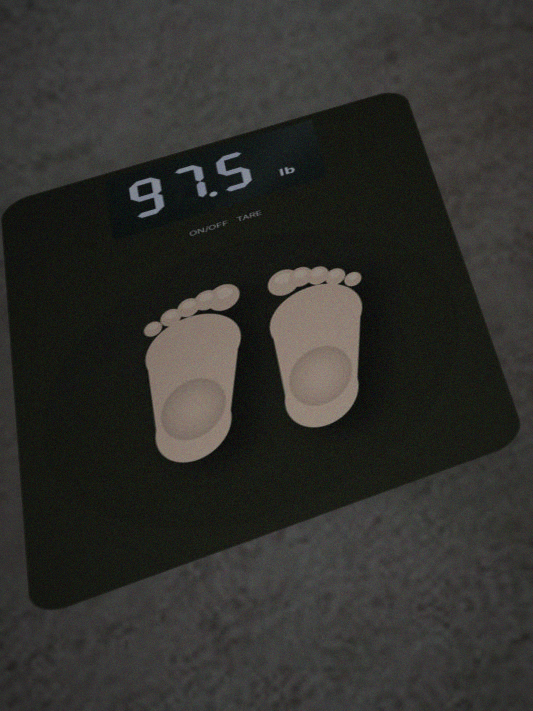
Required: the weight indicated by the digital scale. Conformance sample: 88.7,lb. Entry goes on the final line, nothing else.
97.5,lb
